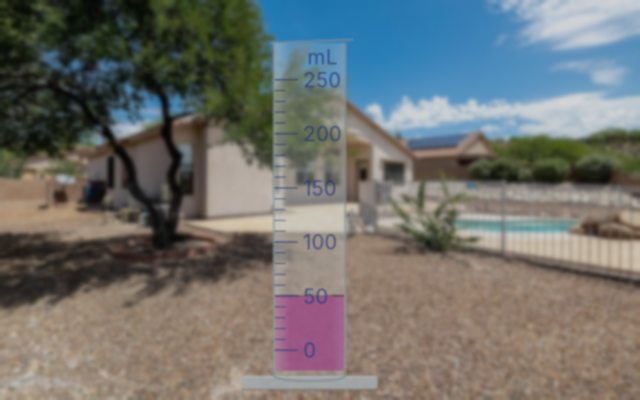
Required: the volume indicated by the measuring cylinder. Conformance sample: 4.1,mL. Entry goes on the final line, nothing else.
50,mL
